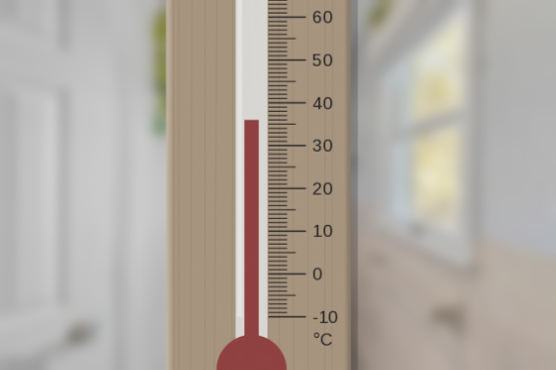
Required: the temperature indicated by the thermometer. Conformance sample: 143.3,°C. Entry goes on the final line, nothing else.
36,°C
